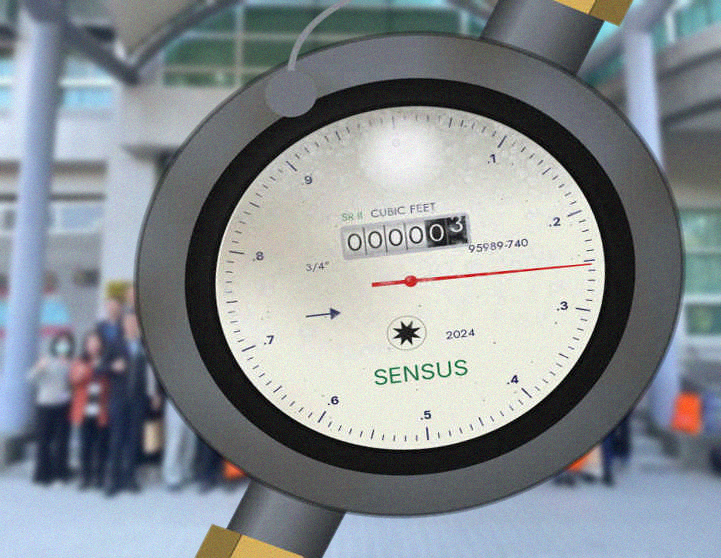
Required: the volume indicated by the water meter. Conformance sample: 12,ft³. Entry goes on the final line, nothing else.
3.25,ft³
